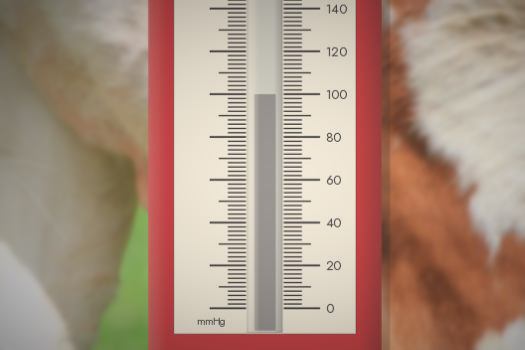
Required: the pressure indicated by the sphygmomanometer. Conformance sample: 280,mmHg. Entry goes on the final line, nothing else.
100,mmHg
